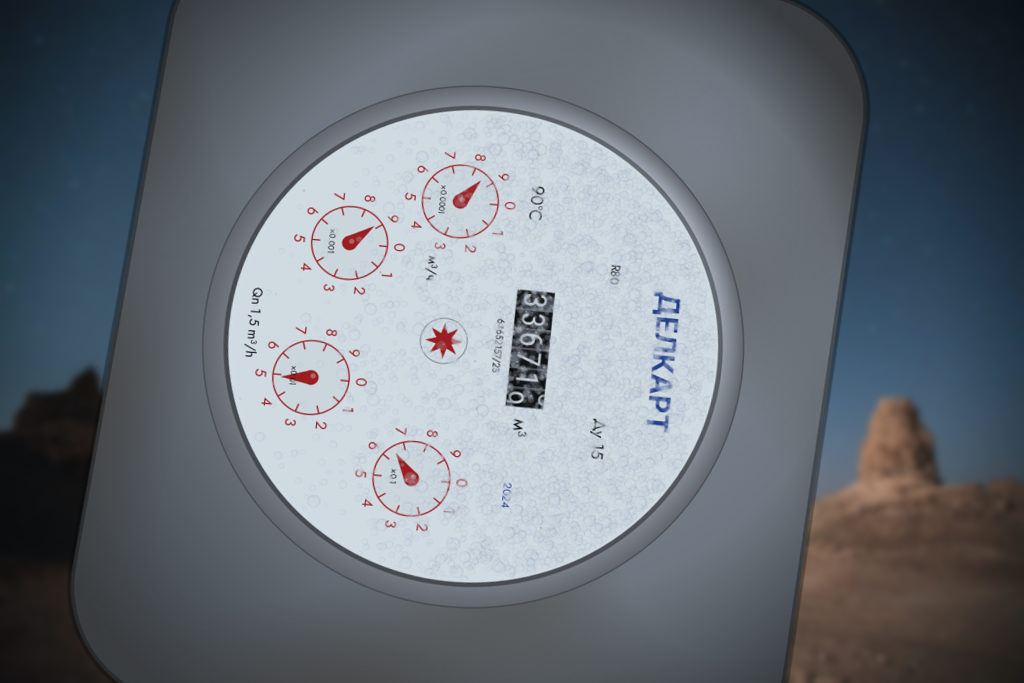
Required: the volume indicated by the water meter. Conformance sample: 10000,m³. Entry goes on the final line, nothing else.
336718.6488,m³
